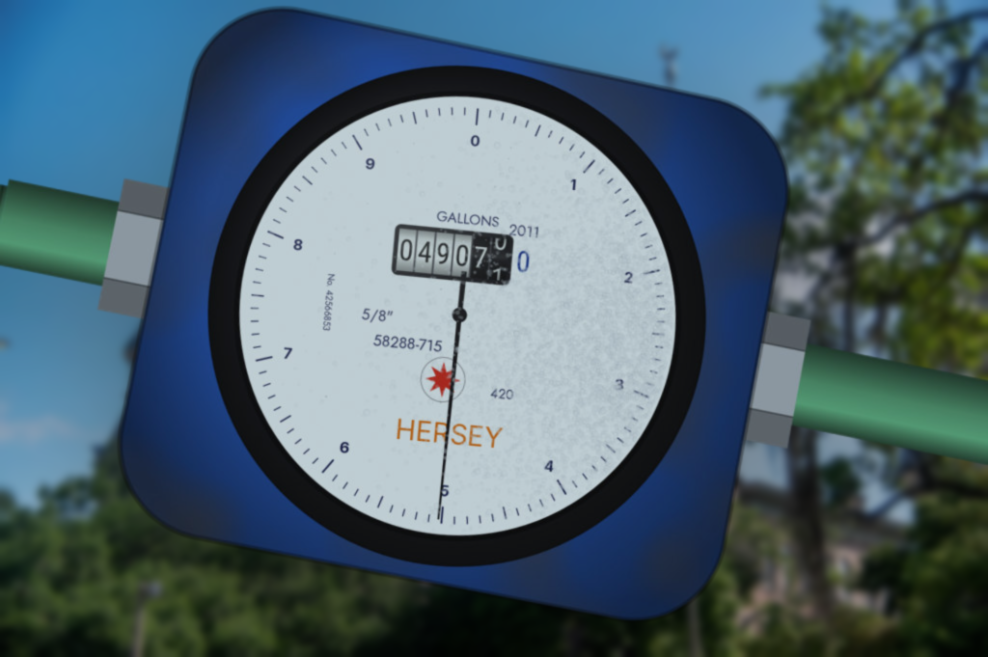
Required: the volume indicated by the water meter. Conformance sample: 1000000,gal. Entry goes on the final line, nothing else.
490705.0,gal
